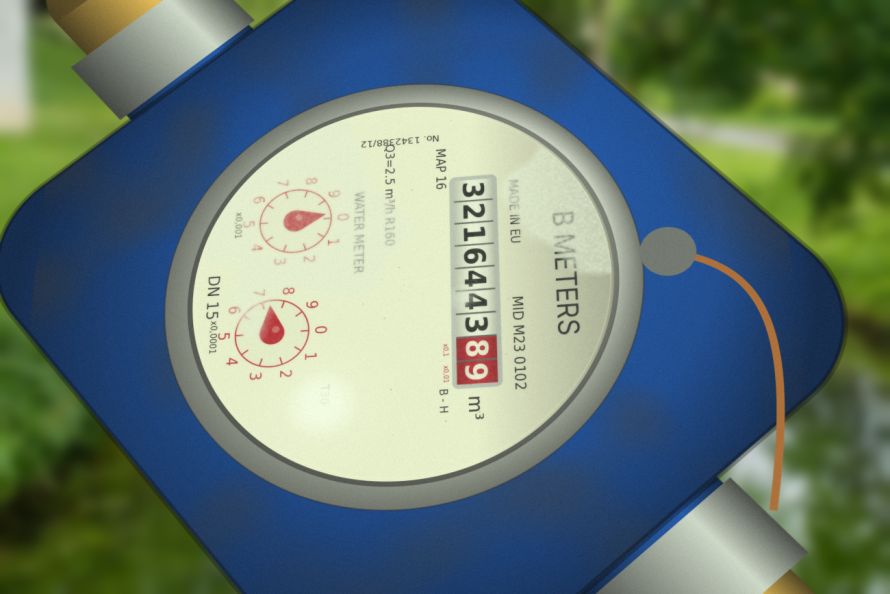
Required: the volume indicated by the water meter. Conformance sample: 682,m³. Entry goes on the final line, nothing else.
3216443.8897,m³
